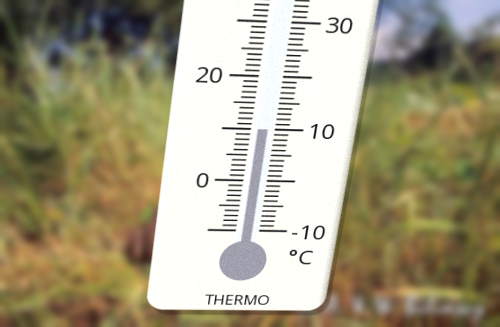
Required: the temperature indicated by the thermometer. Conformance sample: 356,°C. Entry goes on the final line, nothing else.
10,°C
